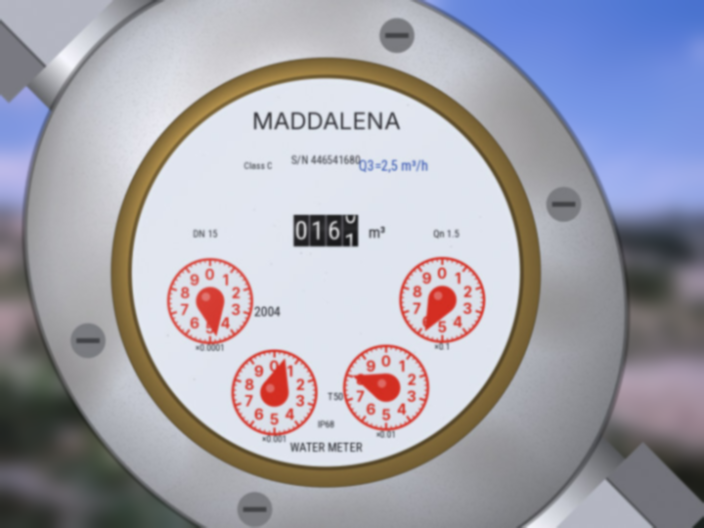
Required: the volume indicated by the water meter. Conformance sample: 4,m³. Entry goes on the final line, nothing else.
160.5804,m³
